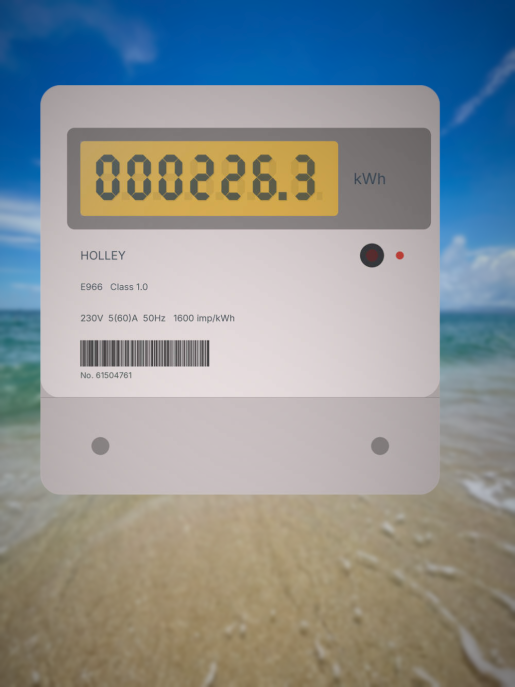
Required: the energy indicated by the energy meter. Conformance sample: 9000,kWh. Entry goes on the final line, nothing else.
226.3,kWh
